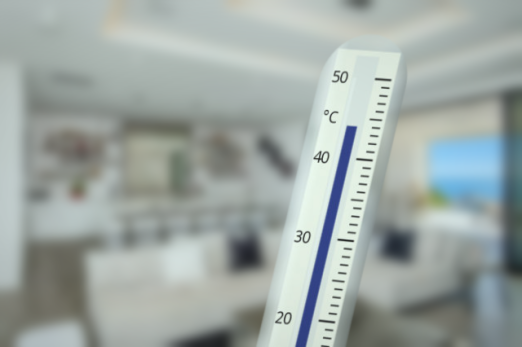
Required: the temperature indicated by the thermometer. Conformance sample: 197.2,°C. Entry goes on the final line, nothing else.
44,°C
